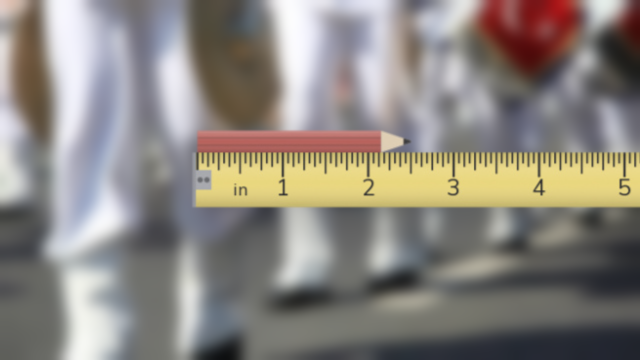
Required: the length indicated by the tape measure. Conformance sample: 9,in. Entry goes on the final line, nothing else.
2.5,in
